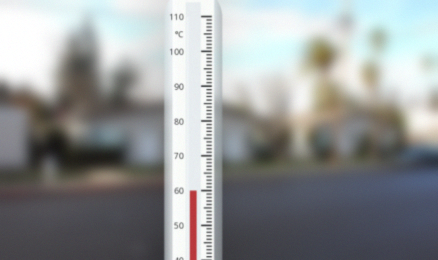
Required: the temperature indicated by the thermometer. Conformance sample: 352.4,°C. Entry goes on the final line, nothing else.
60,°C
